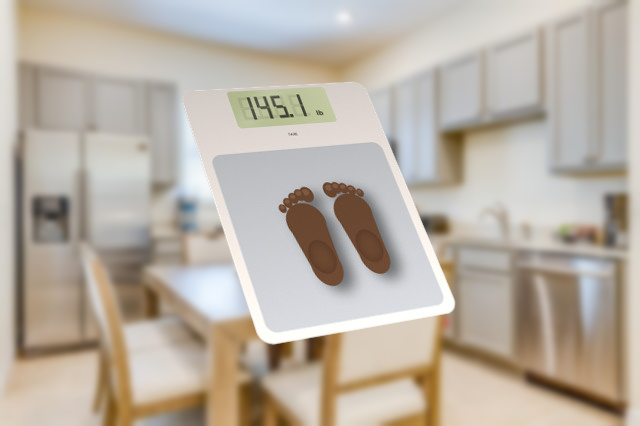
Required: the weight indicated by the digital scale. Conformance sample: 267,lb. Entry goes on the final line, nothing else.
145.1,lb
